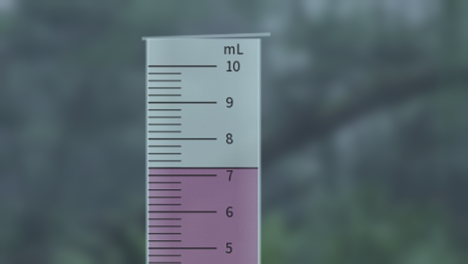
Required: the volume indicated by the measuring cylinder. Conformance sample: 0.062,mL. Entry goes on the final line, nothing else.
7.2,mL
